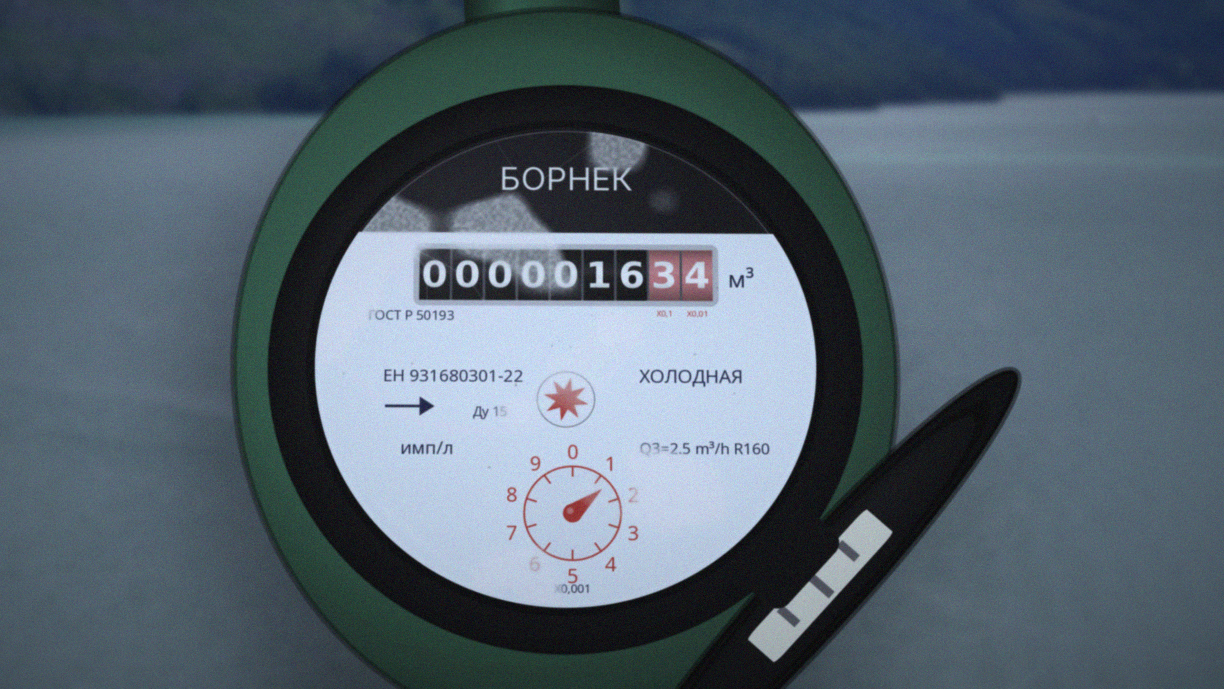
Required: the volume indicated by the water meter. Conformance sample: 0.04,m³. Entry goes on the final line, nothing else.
16.341,m³
